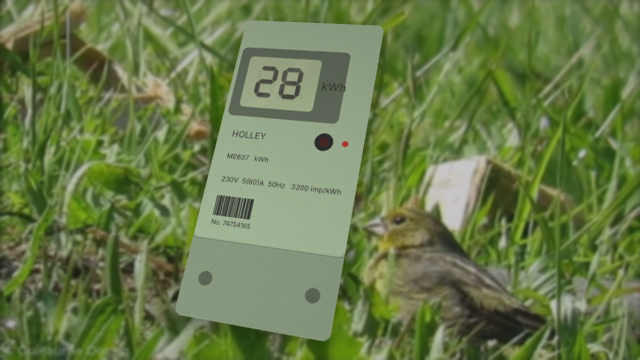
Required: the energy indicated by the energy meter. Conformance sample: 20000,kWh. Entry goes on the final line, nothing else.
28,kWh
